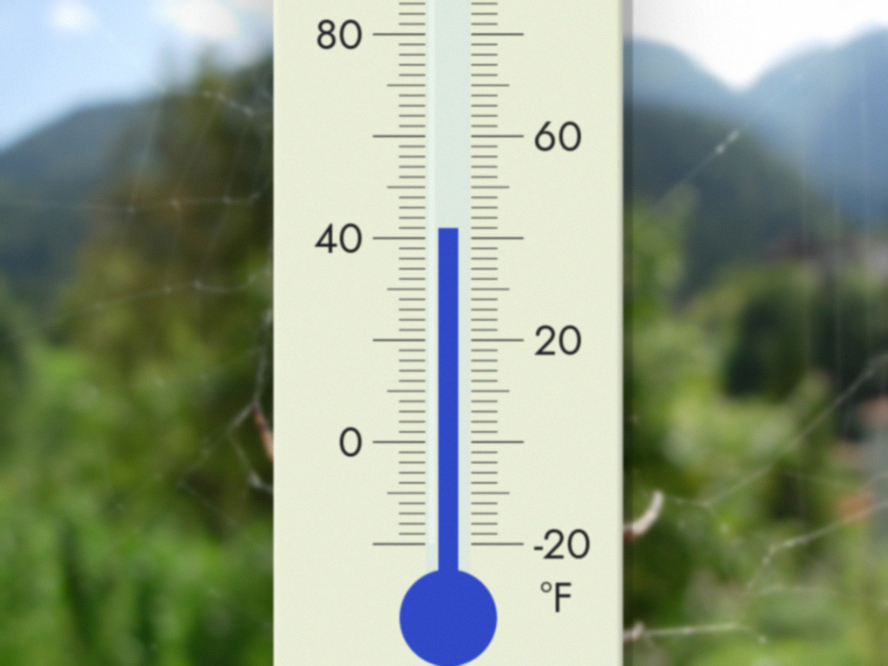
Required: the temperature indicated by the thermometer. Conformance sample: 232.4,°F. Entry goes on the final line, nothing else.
42,°F
